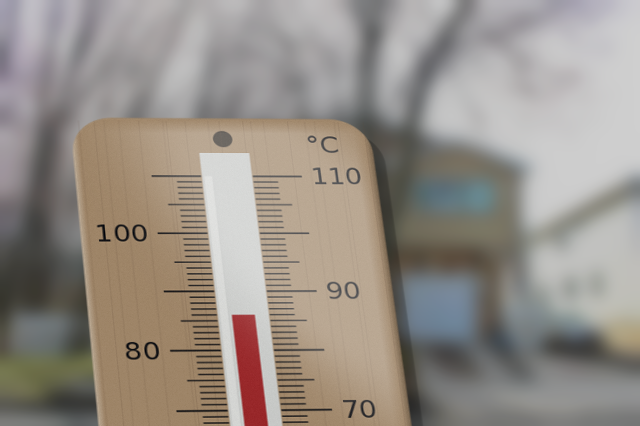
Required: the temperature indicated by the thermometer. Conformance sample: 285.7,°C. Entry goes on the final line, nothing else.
86,°C
